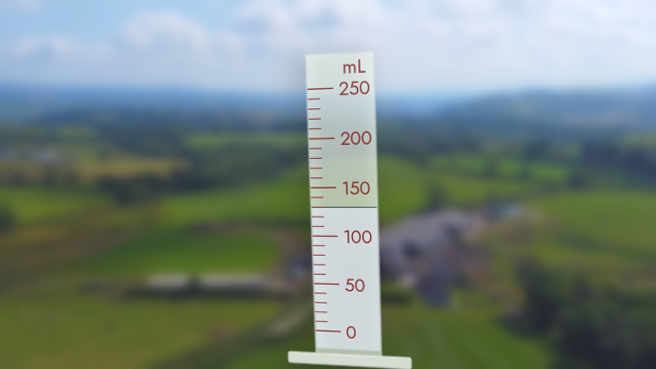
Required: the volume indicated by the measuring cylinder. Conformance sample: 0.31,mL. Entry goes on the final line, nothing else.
130,mL
